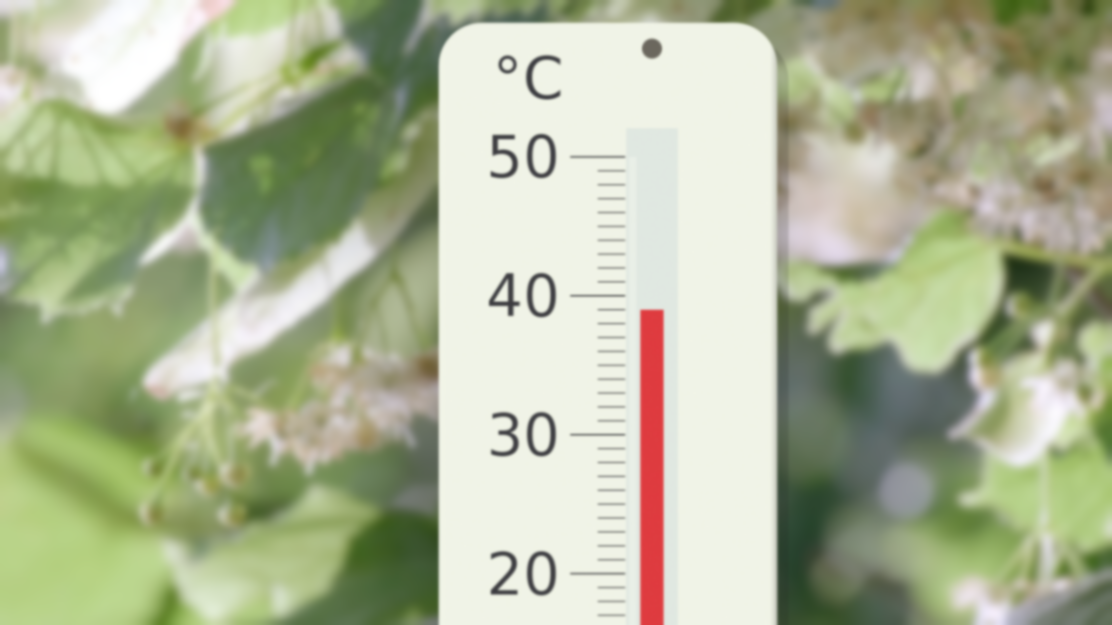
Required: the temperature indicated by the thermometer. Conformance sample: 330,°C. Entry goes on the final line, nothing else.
39,°C
